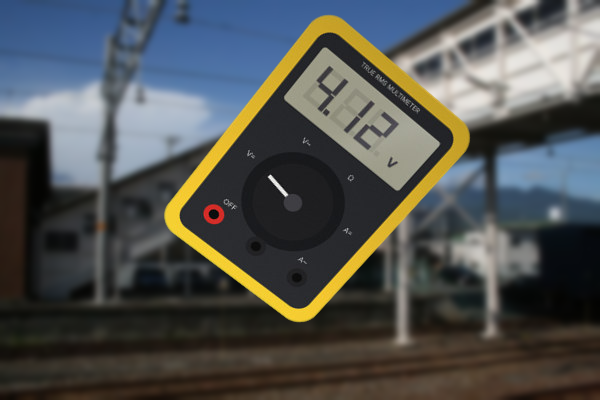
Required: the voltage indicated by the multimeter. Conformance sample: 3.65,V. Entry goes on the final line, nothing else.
4.12,V
